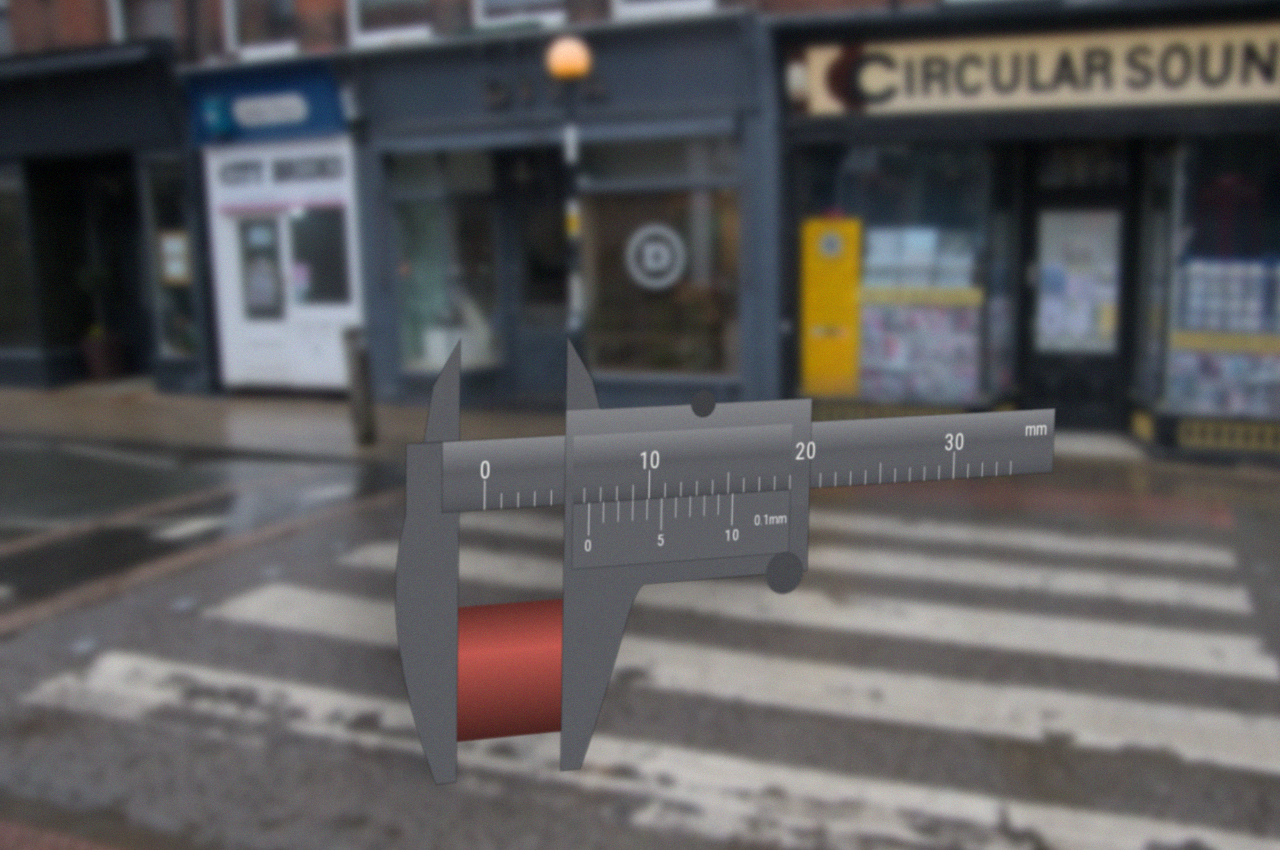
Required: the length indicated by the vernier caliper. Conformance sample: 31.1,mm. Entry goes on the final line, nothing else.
6.3,mm
